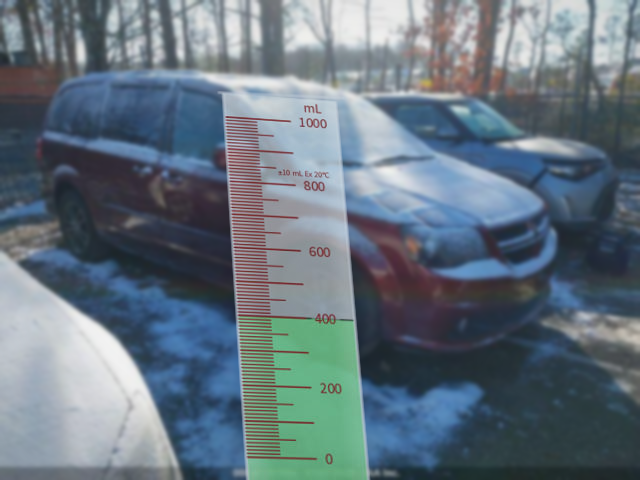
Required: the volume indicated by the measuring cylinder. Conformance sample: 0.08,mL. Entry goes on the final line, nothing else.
400,mL
